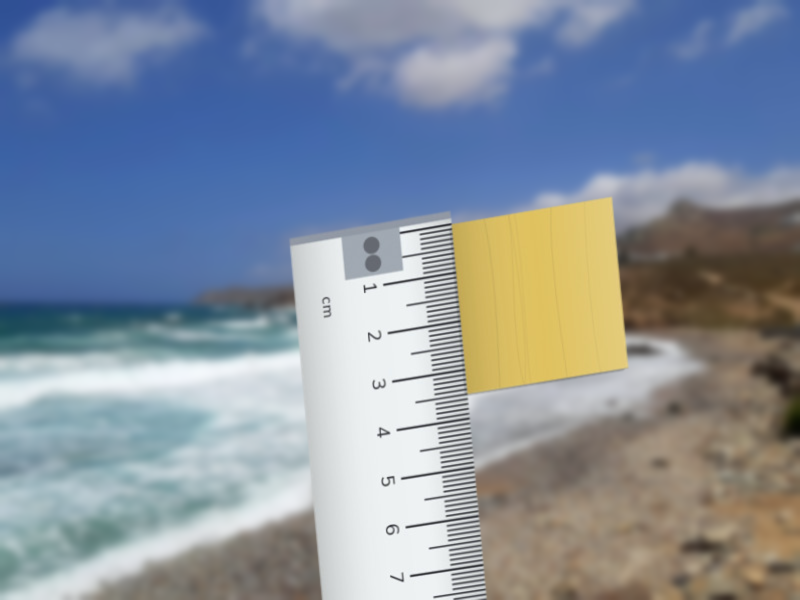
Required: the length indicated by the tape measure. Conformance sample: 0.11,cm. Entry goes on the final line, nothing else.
3.5,cm
